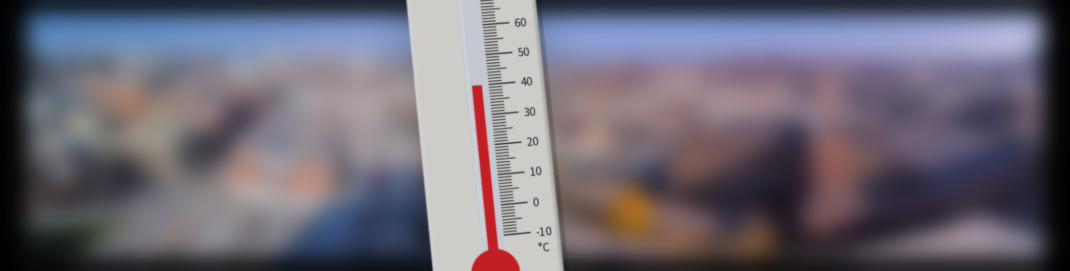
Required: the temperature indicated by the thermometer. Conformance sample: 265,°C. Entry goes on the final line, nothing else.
40,°C
